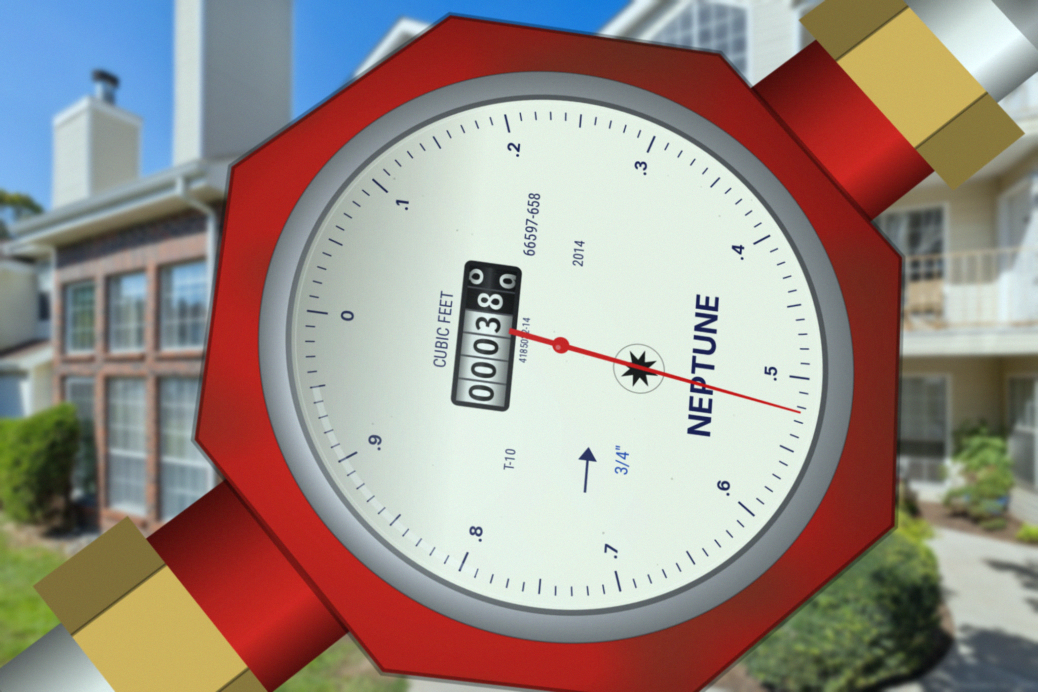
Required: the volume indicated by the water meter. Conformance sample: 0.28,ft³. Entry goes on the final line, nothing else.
388.52,ft³
